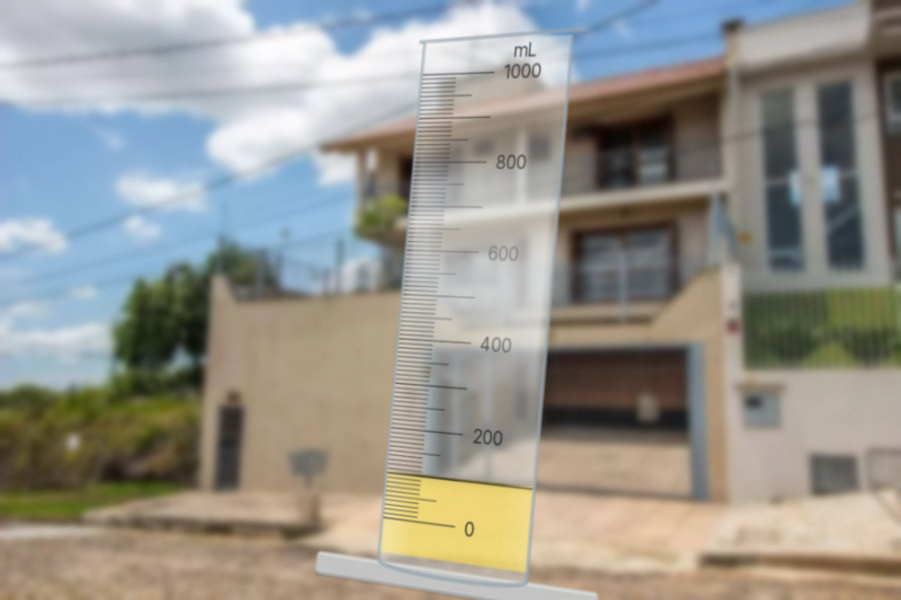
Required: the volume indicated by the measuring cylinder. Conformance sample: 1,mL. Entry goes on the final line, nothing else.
100,mL
